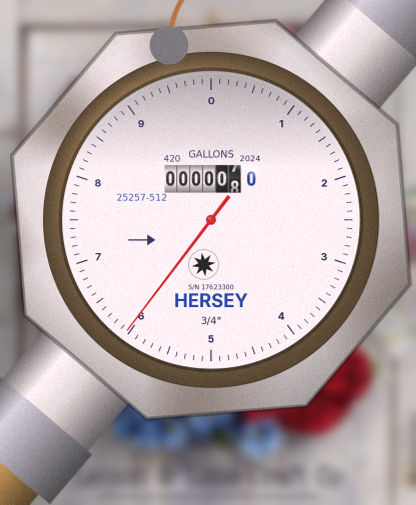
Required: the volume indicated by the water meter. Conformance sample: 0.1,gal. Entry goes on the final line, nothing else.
76.0,gal
